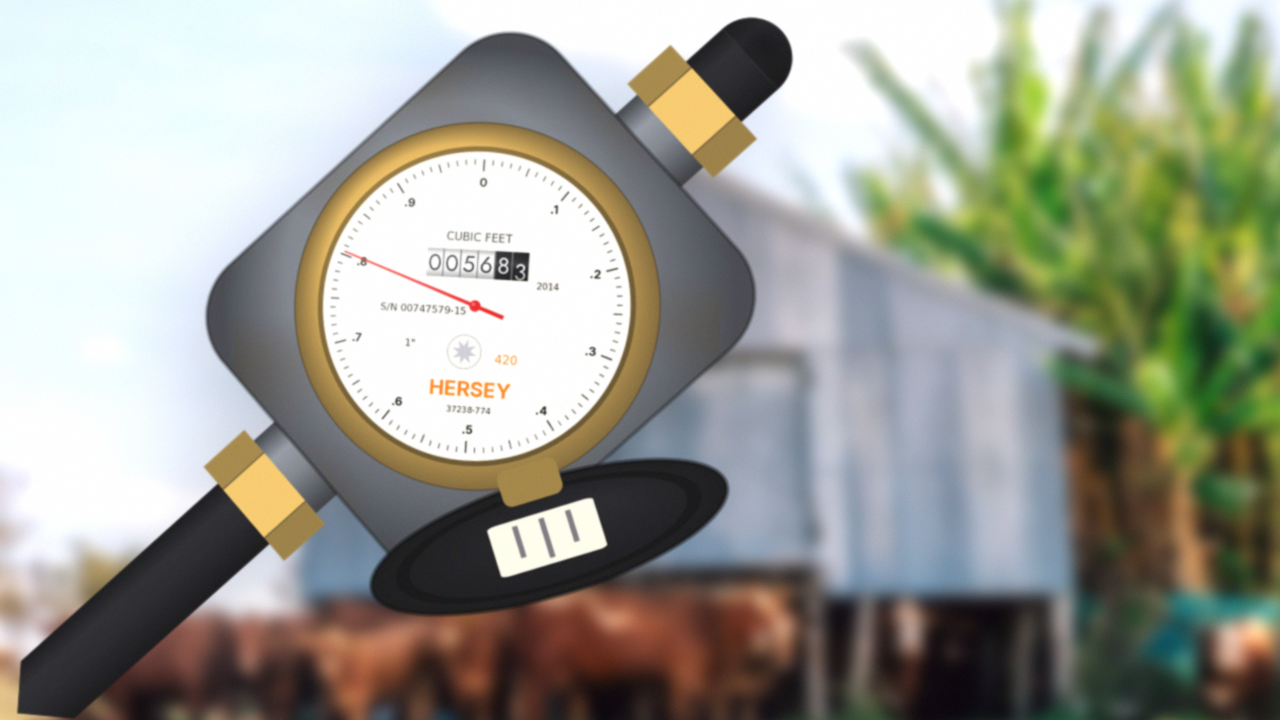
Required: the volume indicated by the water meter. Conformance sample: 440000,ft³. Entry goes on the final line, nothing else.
5682.80,ft³
